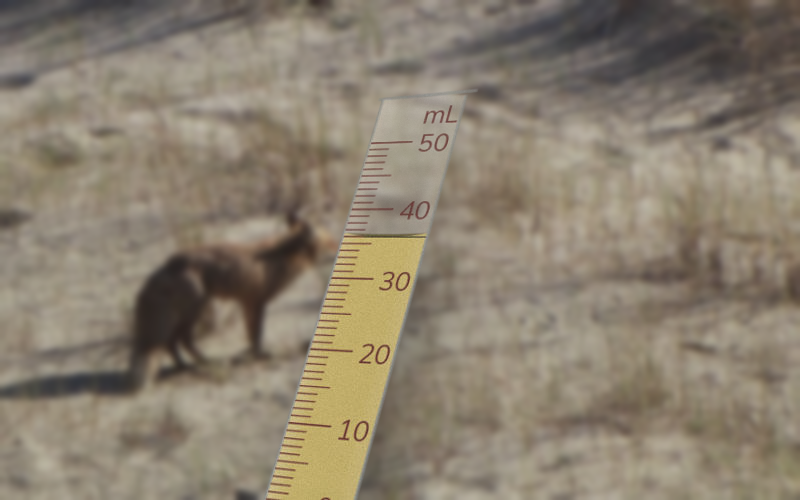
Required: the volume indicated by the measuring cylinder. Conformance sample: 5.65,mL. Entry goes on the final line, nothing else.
36,mL
